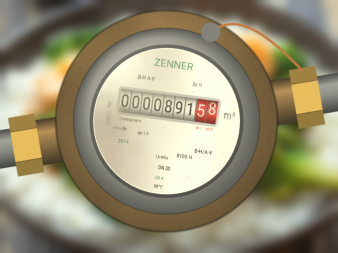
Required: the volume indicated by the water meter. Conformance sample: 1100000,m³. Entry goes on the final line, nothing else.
891.58,m³
